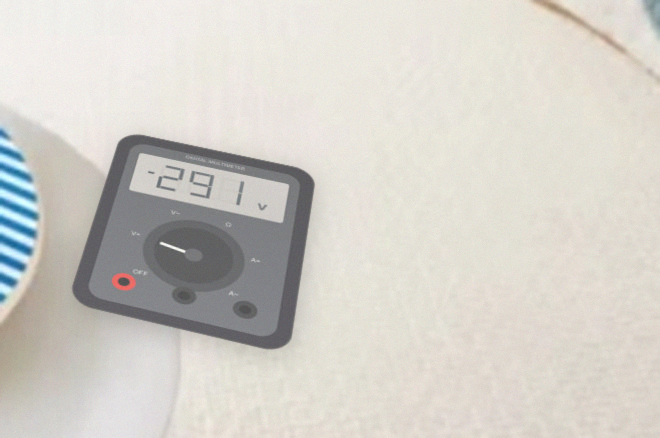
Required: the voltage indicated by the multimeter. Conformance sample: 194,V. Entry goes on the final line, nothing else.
-291,V
